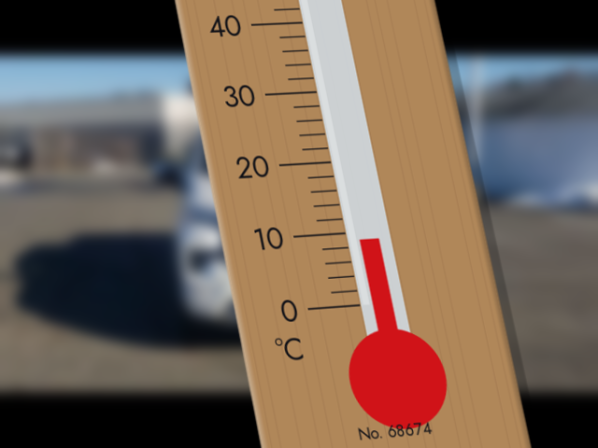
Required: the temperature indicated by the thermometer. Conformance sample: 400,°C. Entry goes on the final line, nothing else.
9,°C
